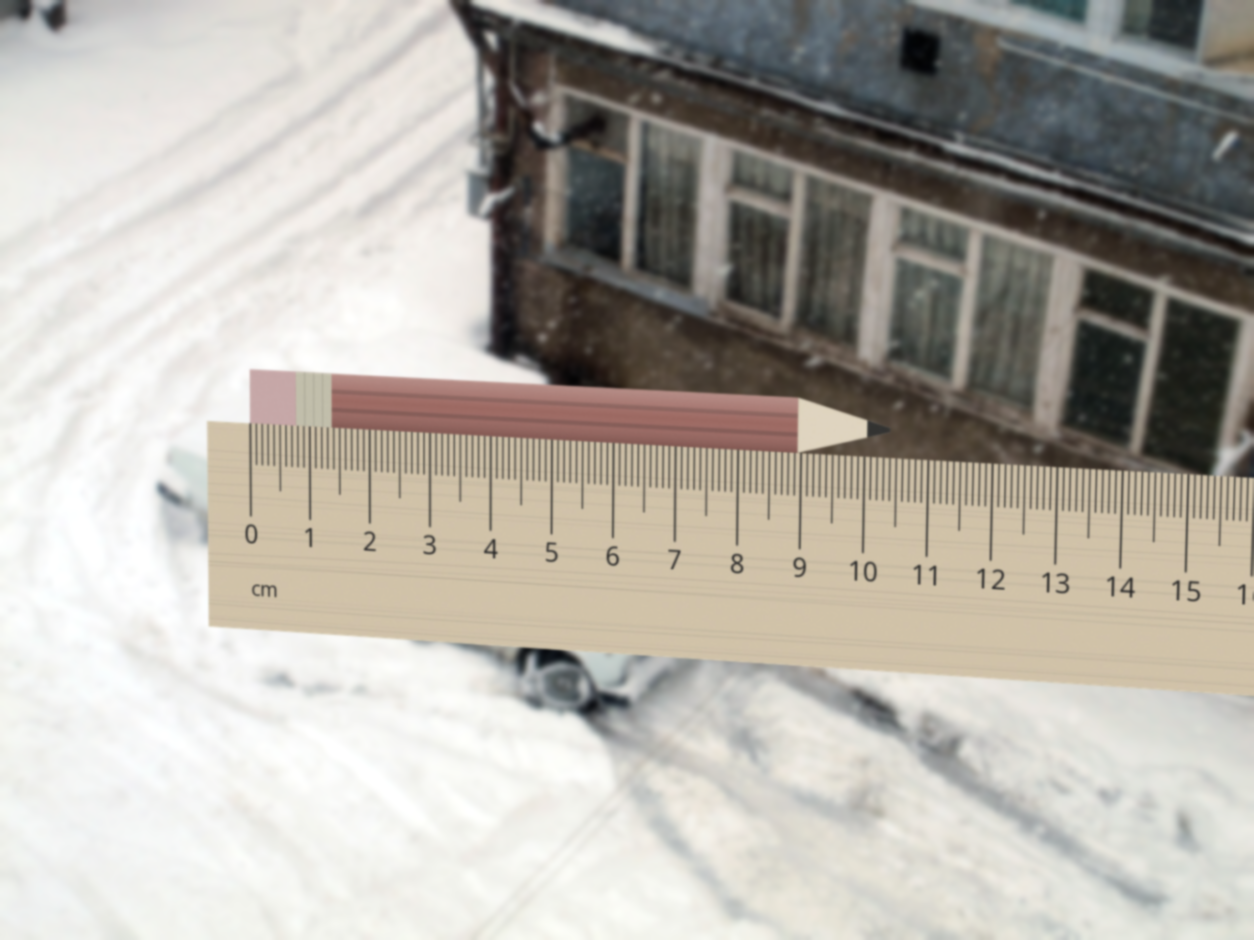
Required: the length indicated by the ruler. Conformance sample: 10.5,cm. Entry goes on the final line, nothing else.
10.4,cm
